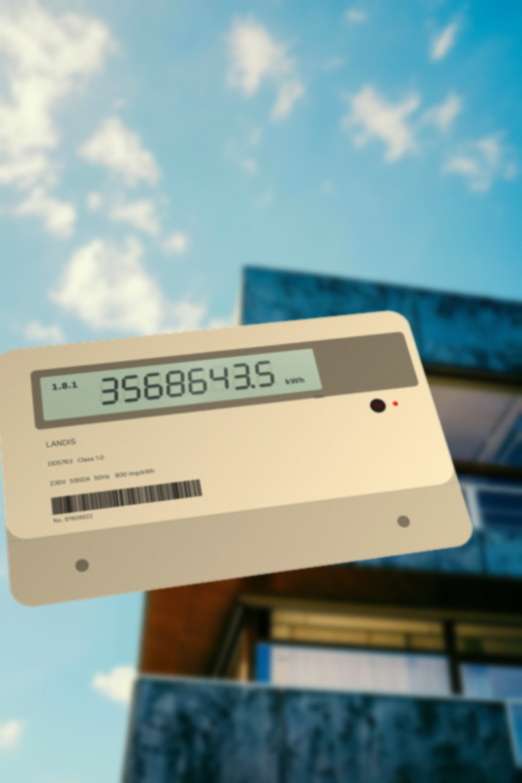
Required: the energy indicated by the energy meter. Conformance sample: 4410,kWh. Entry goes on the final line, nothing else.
3568643.5,kWh
